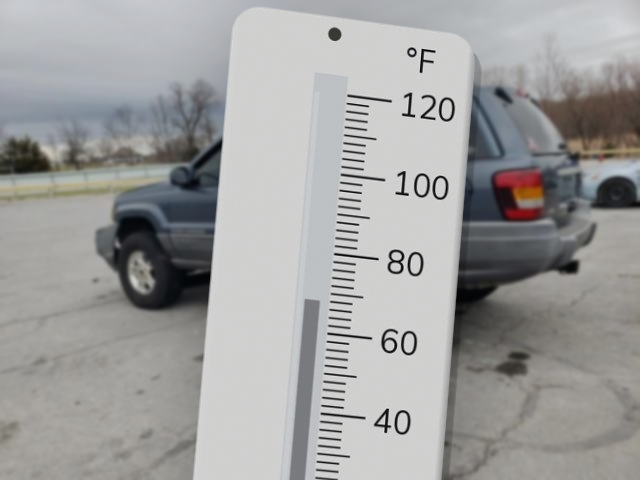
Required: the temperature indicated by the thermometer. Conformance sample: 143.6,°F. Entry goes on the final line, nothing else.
68,°F
